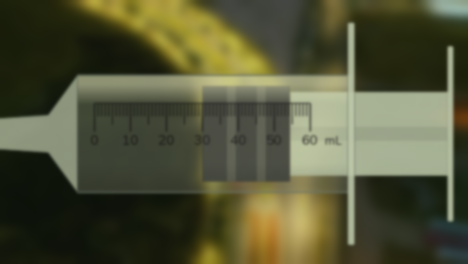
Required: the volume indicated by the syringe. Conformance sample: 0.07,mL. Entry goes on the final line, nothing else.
30,mL
